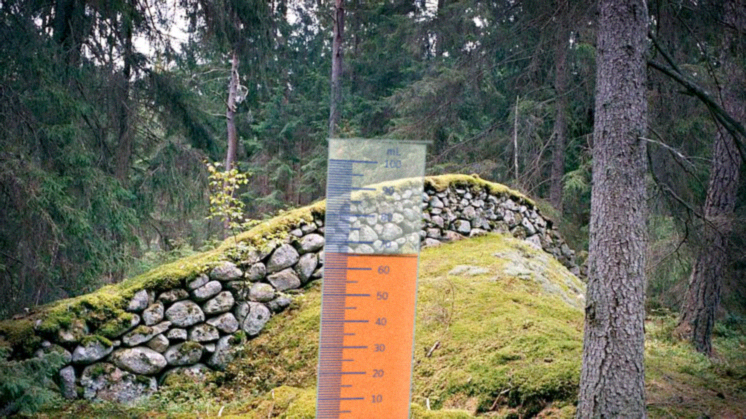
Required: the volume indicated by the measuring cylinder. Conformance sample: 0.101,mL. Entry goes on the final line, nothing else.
65,mL
